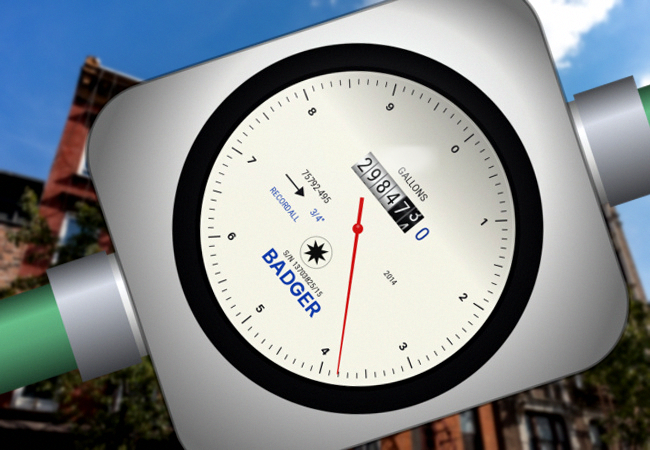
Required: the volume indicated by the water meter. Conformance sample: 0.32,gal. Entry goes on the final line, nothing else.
2984733.8,gal
